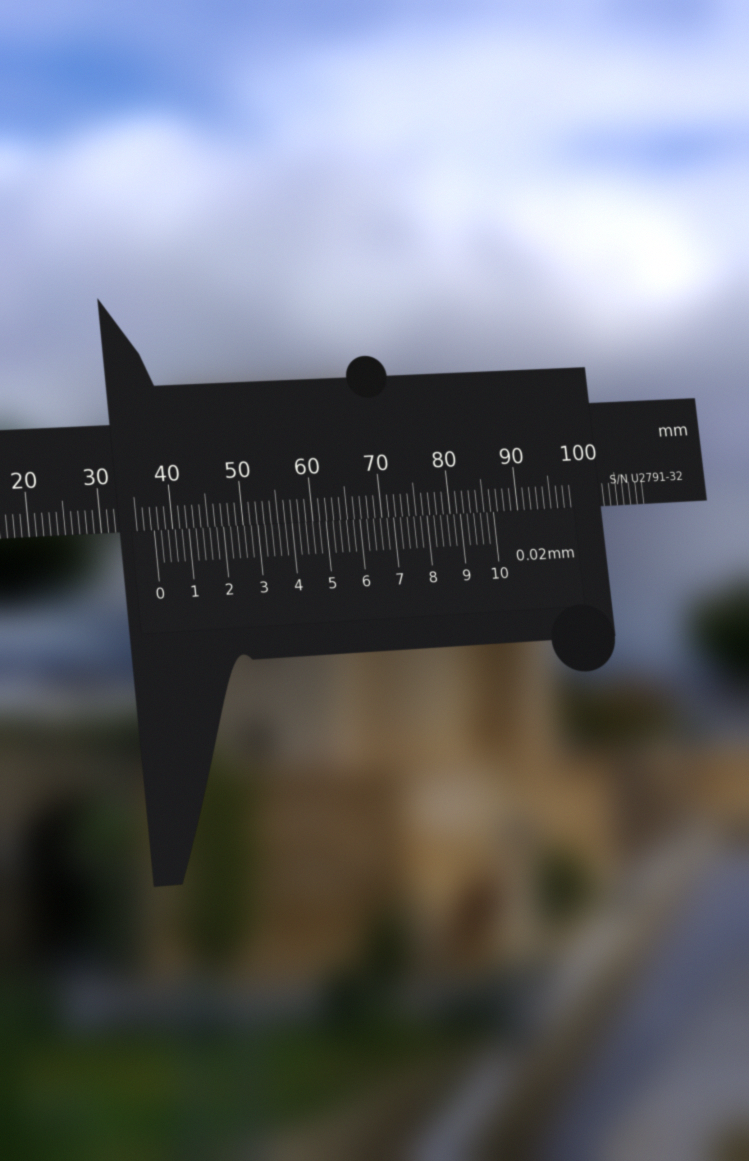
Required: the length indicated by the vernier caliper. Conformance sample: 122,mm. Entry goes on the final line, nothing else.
37.4,mm
